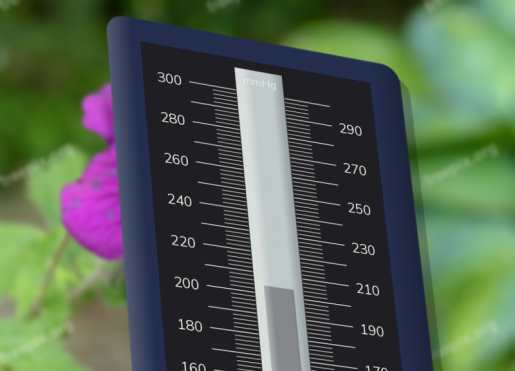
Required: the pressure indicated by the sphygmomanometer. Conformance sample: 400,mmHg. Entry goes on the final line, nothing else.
204,mmHg
